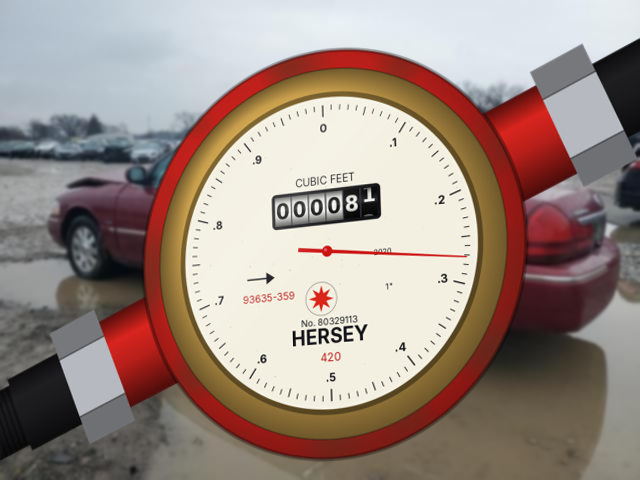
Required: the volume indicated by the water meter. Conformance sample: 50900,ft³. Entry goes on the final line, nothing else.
81.27,ft³
